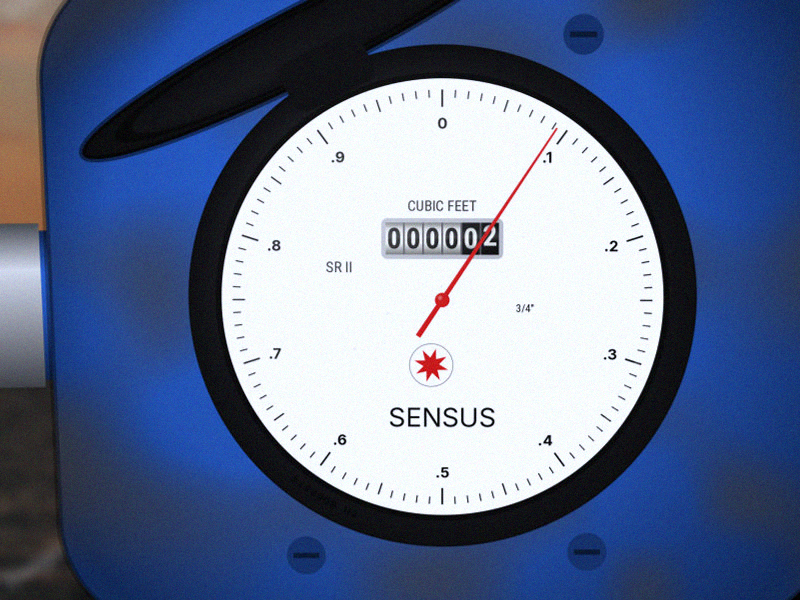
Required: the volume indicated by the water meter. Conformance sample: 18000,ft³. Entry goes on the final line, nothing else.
2.09,ft³
